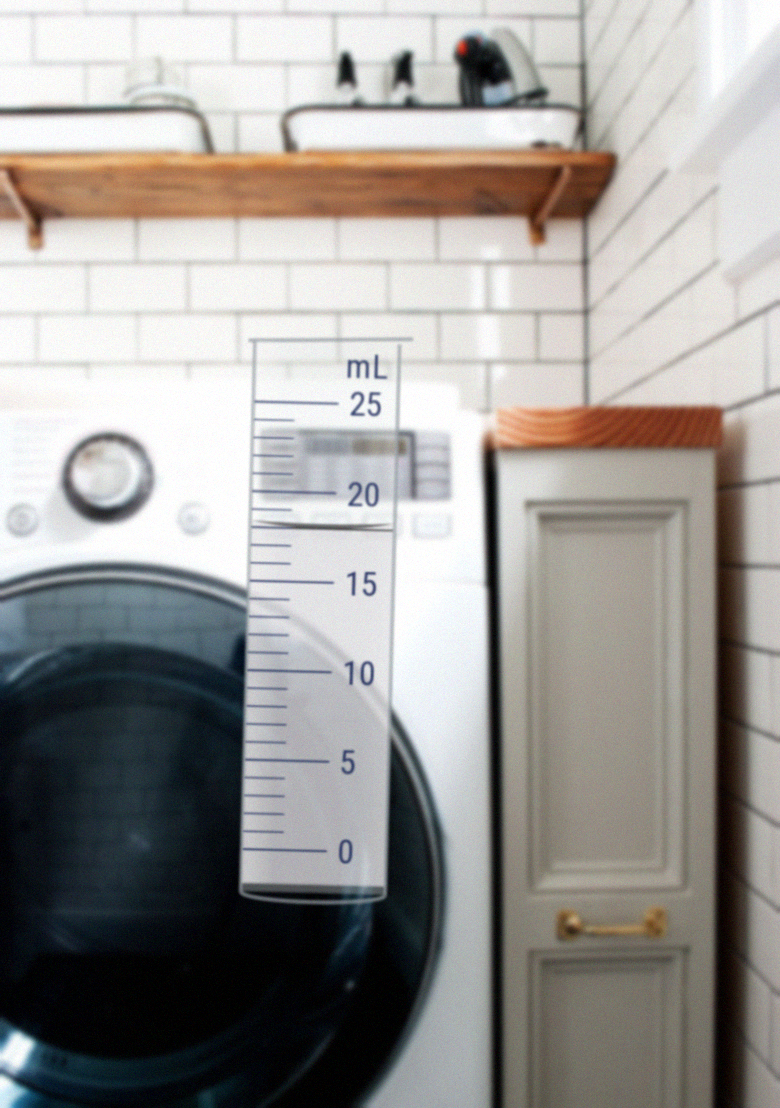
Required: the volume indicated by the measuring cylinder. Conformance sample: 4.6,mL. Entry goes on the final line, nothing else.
18,mL
